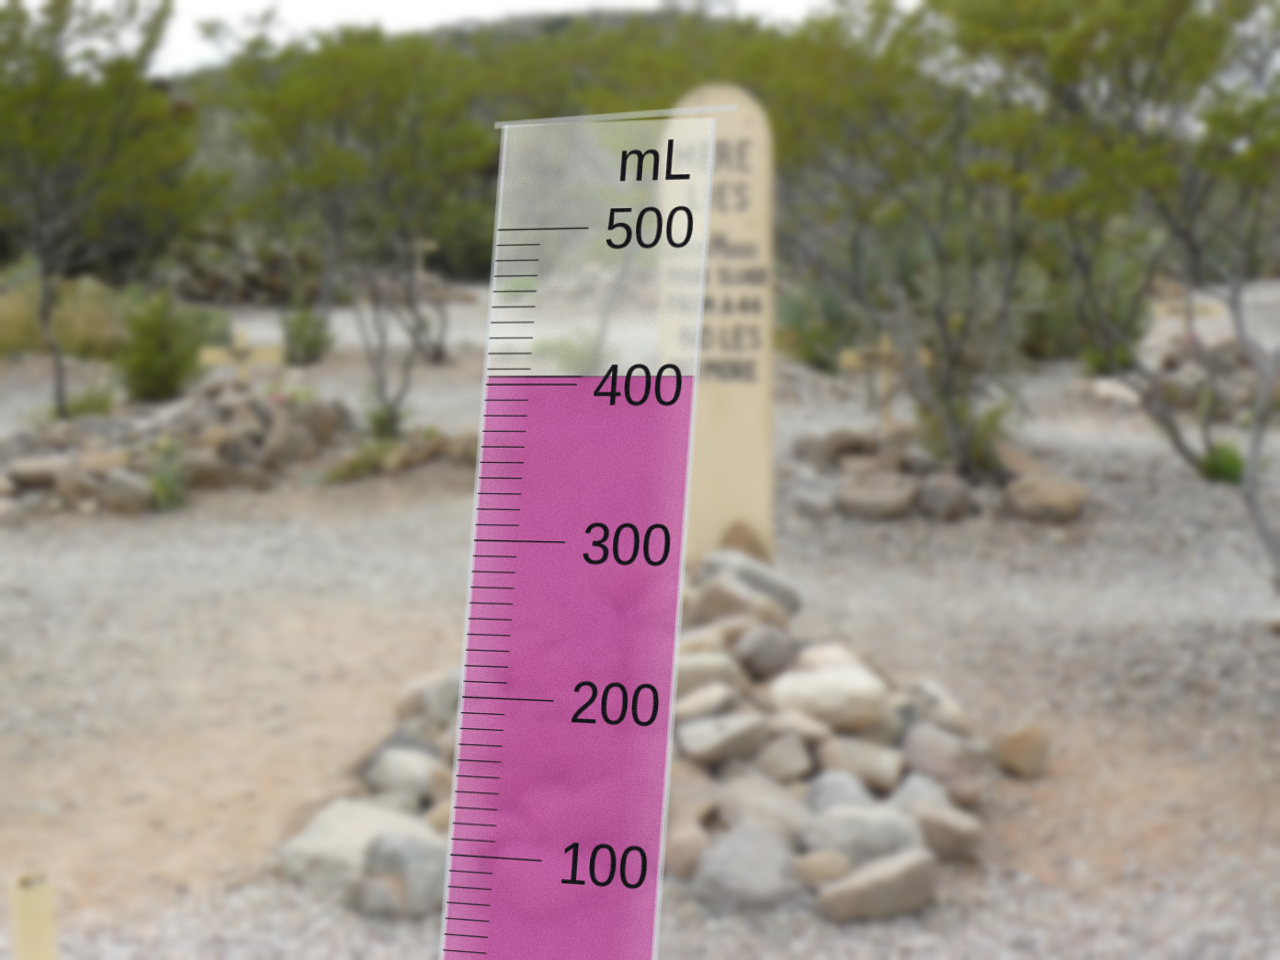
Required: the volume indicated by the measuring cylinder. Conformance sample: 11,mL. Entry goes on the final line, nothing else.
405,mL
